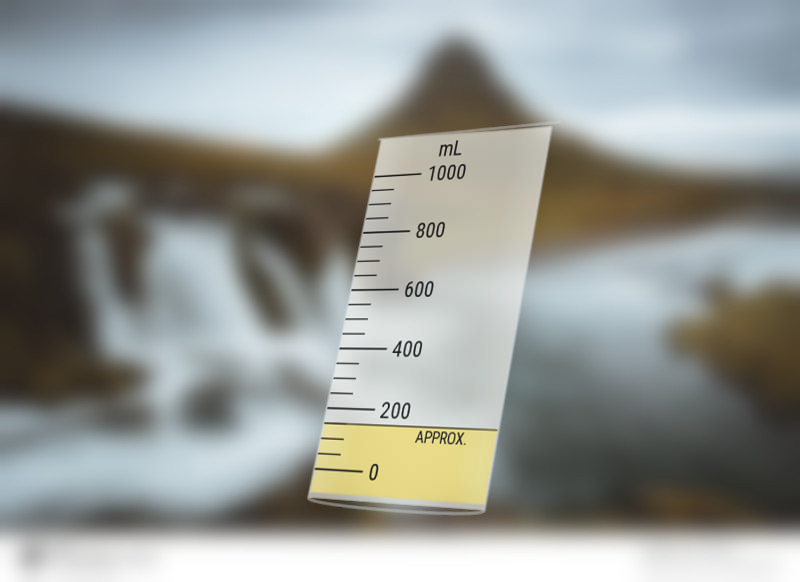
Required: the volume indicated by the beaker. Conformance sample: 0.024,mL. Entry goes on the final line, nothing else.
150,mL
